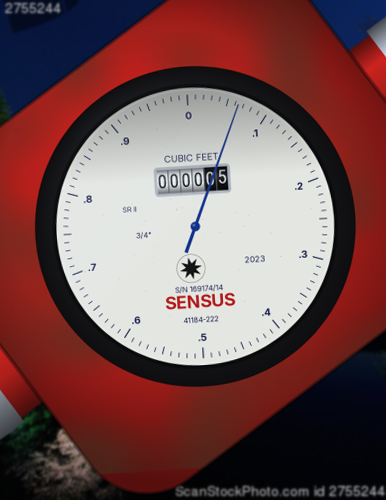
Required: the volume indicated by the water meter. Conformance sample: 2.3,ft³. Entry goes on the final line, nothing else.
5.06,ft³
